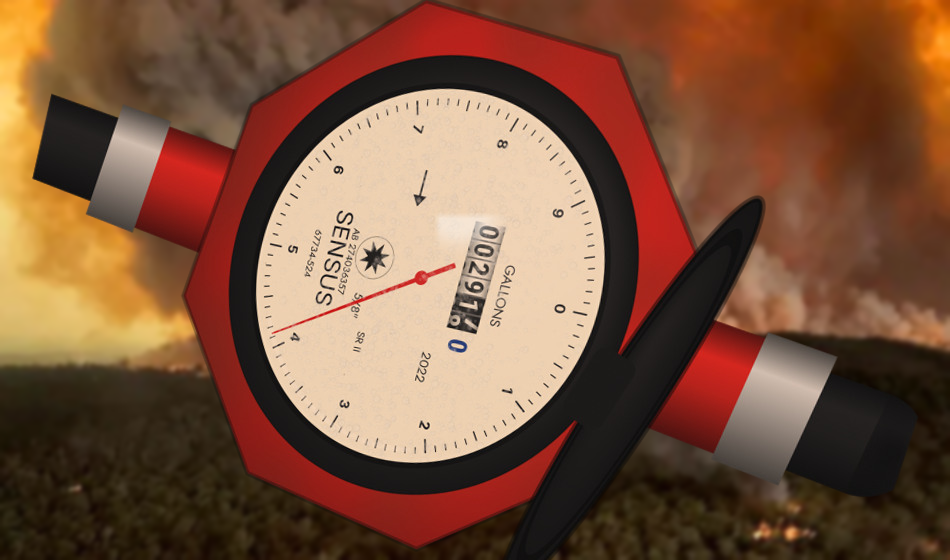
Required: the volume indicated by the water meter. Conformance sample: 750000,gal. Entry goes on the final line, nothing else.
29174.1,gal
